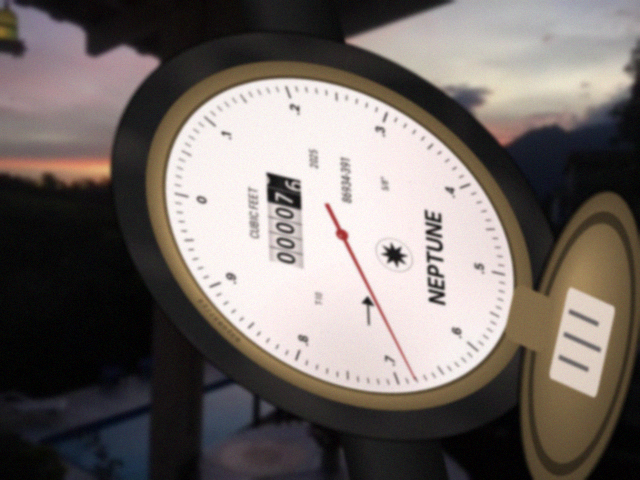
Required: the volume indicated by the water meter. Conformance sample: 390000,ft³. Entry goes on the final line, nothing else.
75.68,ft³
